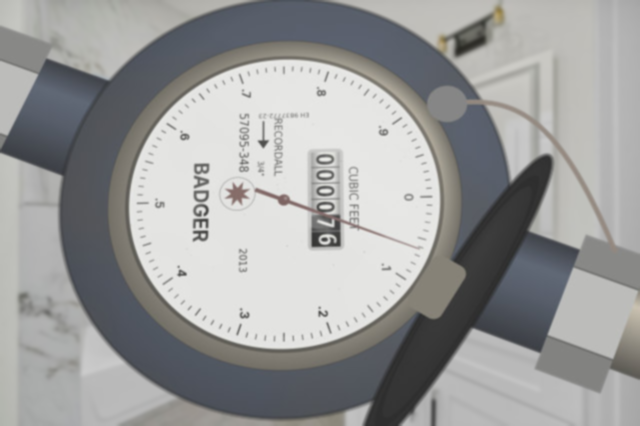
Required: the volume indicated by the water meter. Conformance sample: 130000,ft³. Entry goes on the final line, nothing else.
76.06,ft³
